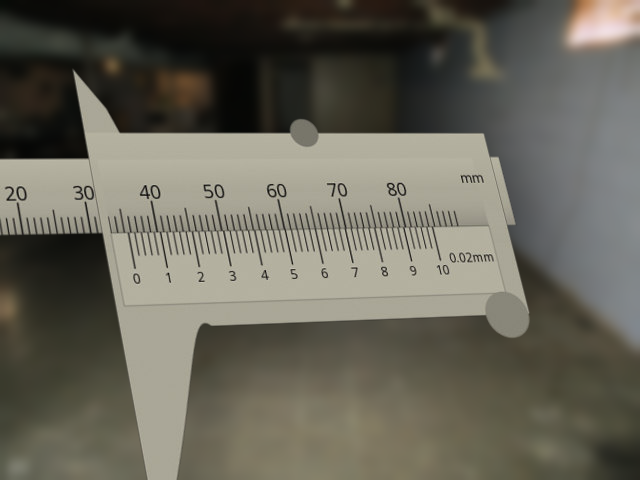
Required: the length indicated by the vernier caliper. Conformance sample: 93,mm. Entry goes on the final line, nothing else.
35.6,mm
